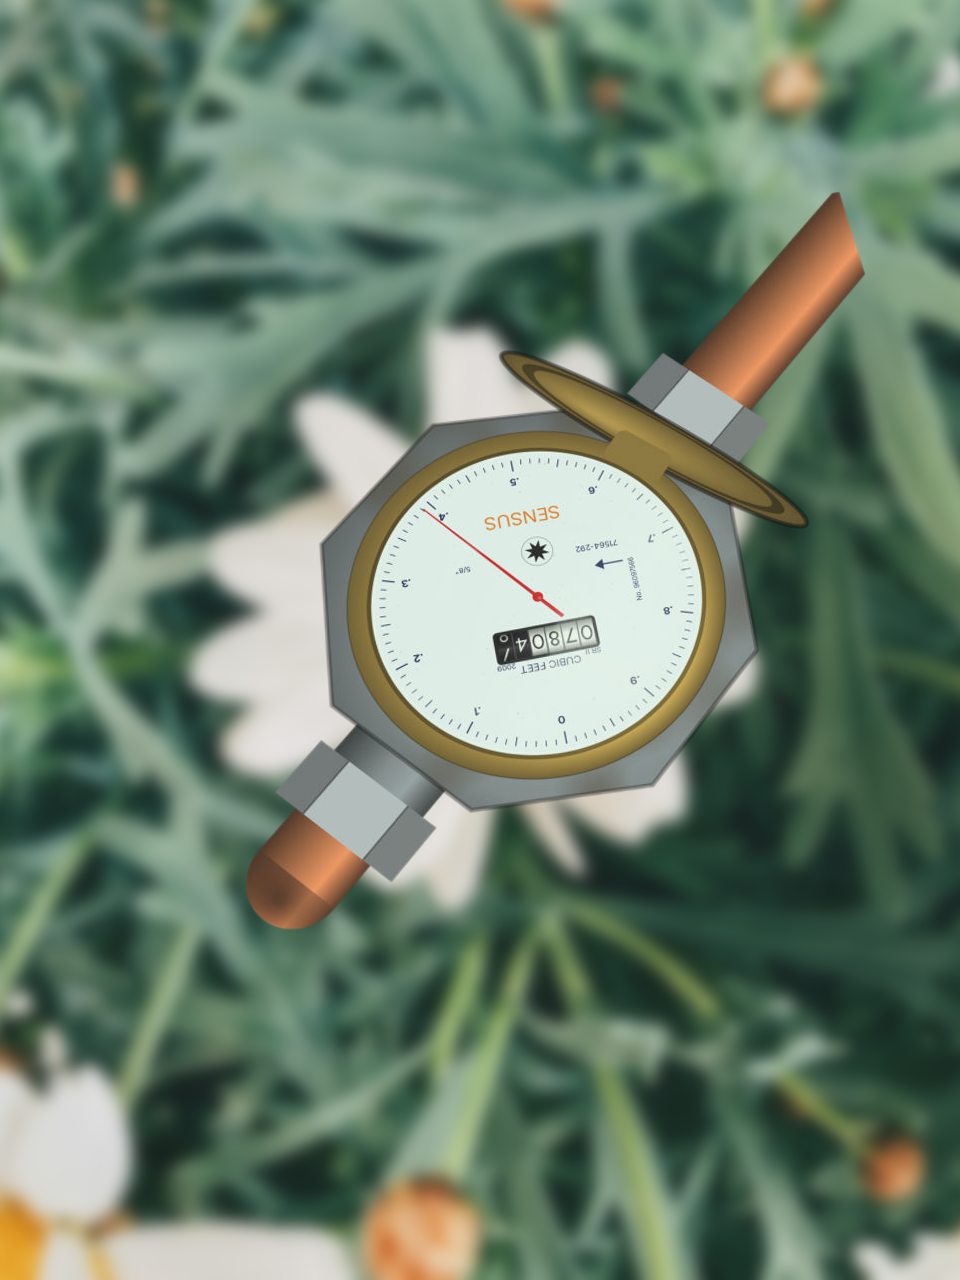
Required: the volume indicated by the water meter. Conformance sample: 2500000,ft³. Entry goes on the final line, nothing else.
78047.39,ft³
